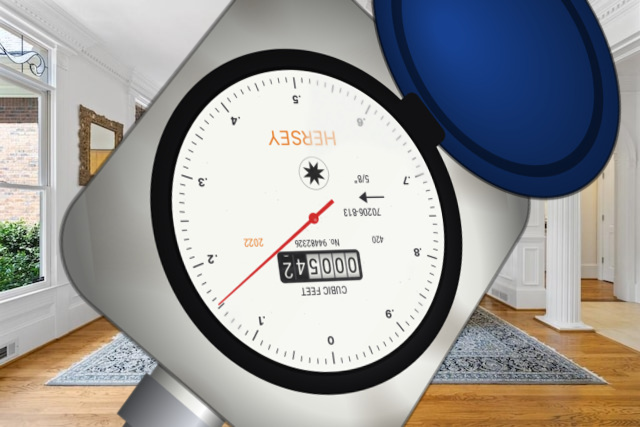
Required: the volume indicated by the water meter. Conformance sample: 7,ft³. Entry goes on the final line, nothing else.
542.15,ft³
